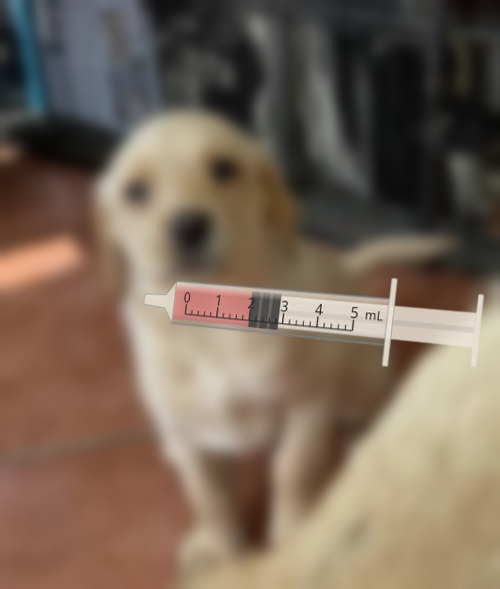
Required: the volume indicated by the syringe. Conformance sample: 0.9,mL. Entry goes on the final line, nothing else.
2,mL
